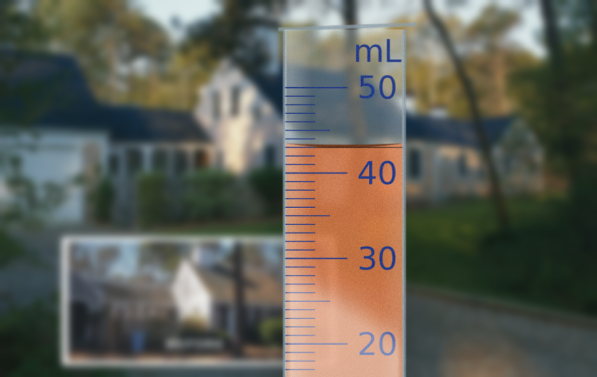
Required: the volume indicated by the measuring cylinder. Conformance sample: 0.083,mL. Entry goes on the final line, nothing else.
43,mL
